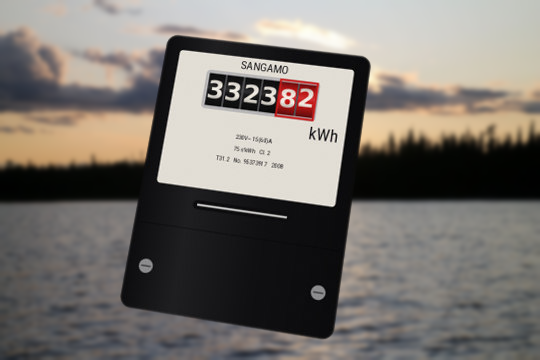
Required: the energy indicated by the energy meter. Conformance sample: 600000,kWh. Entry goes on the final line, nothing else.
3323.82,kWh
